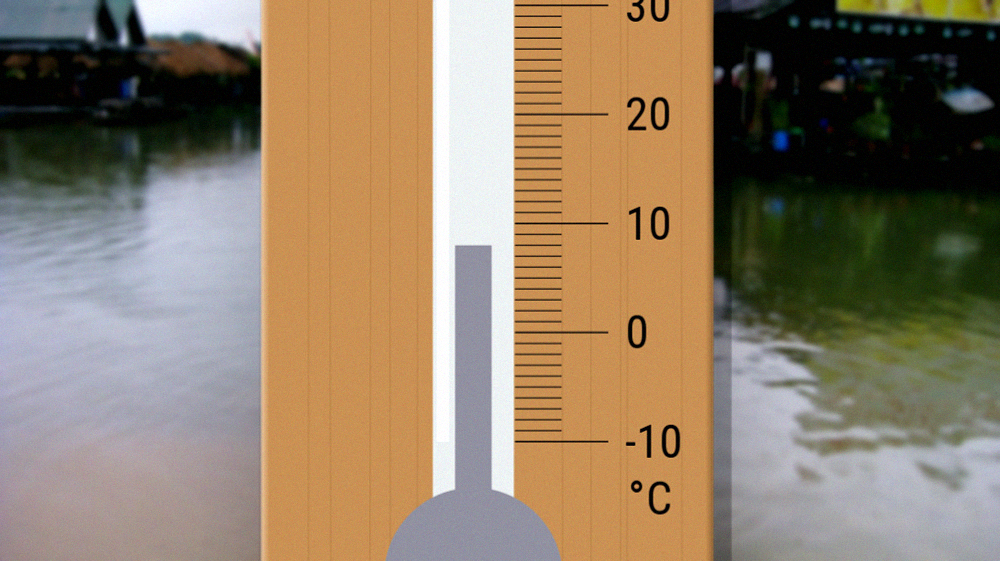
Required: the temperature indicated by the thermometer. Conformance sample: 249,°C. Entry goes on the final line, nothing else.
8,°C
